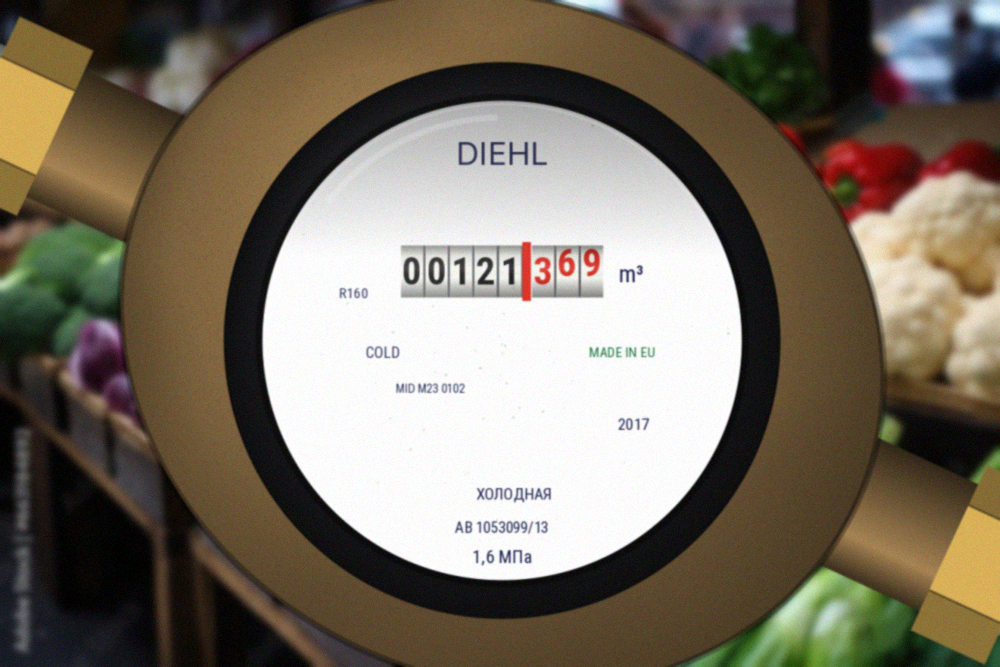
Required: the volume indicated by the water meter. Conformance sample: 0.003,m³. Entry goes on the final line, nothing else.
121.369,m³
